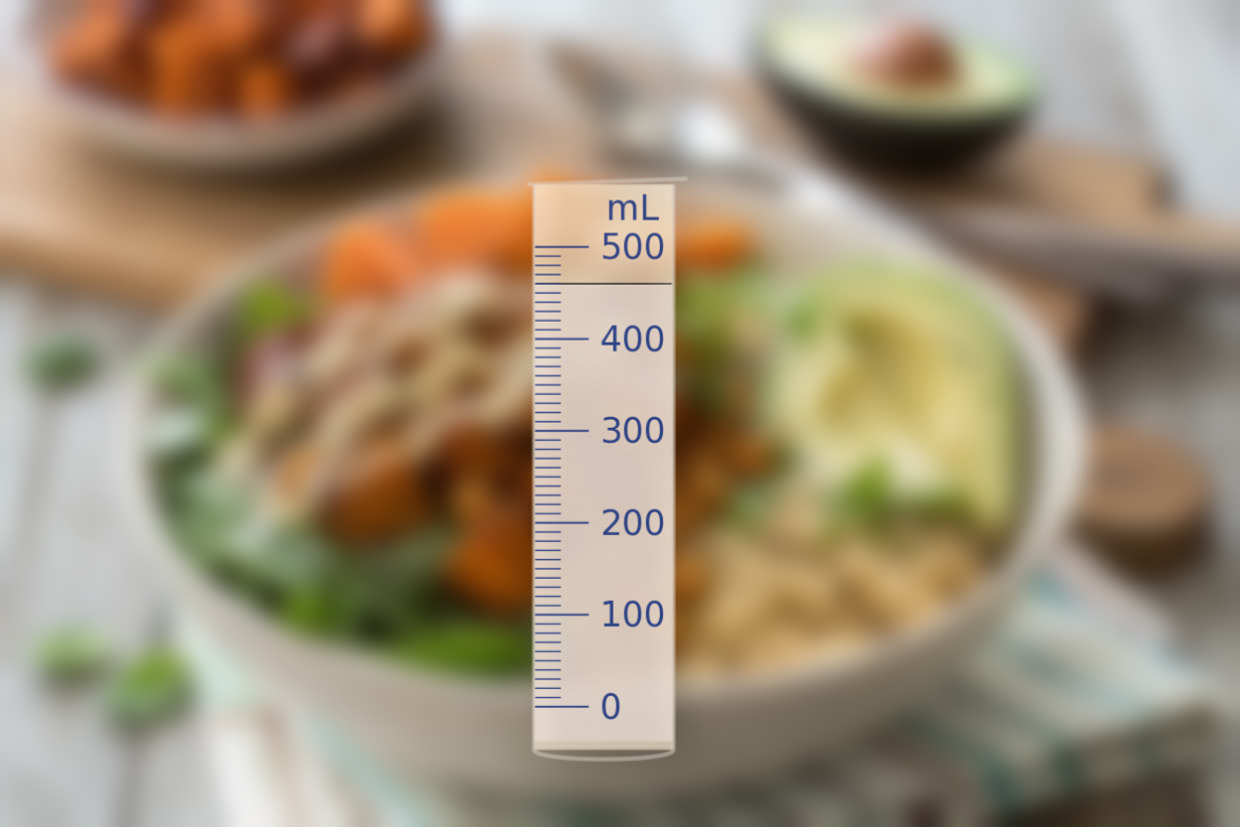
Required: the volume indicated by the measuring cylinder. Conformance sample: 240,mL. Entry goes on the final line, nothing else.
460,mL
